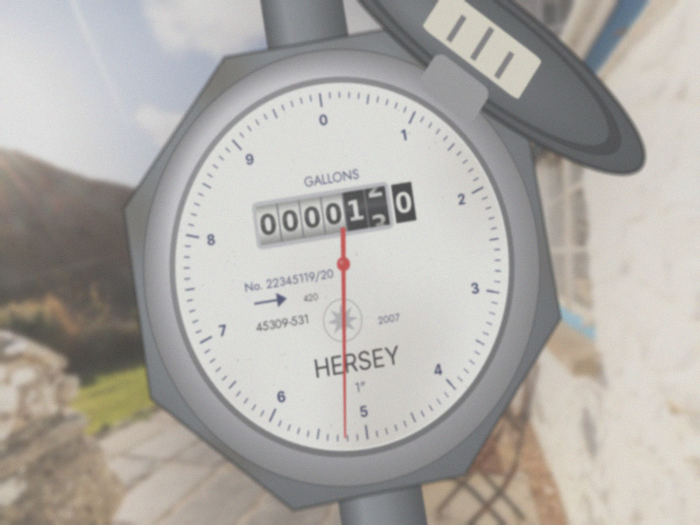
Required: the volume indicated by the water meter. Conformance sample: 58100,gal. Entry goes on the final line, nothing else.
125.2,gal
